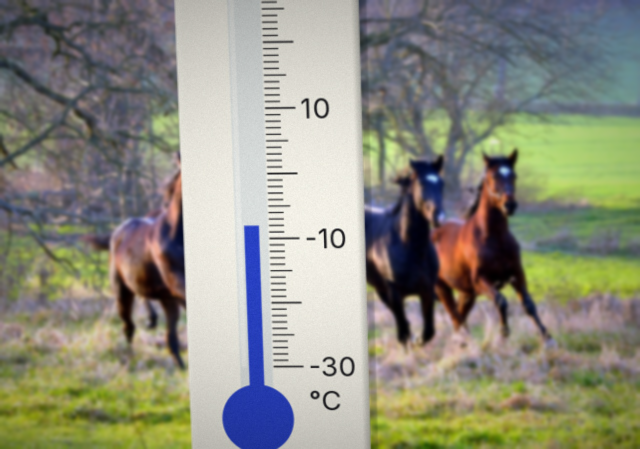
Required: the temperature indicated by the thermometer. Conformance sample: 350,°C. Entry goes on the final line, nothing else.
-8,°C
